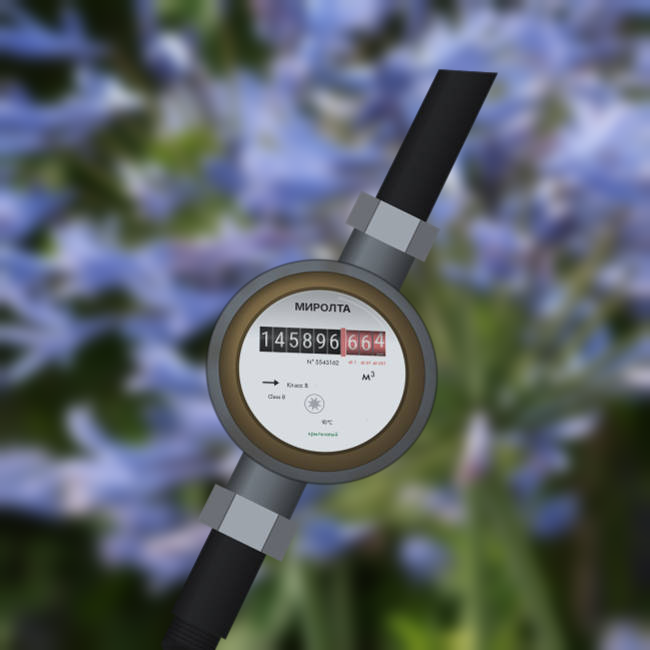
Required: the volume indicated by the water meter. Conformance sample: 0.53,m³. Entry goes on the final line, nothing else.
145896.664,m³
